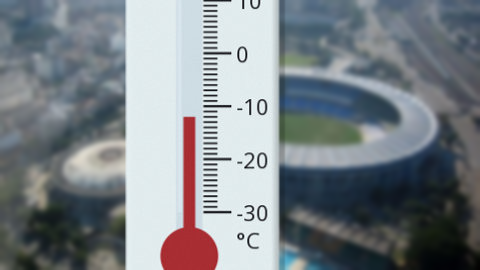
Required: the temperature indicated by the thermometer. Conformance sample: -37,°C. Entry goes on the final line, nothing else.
-12,°C
